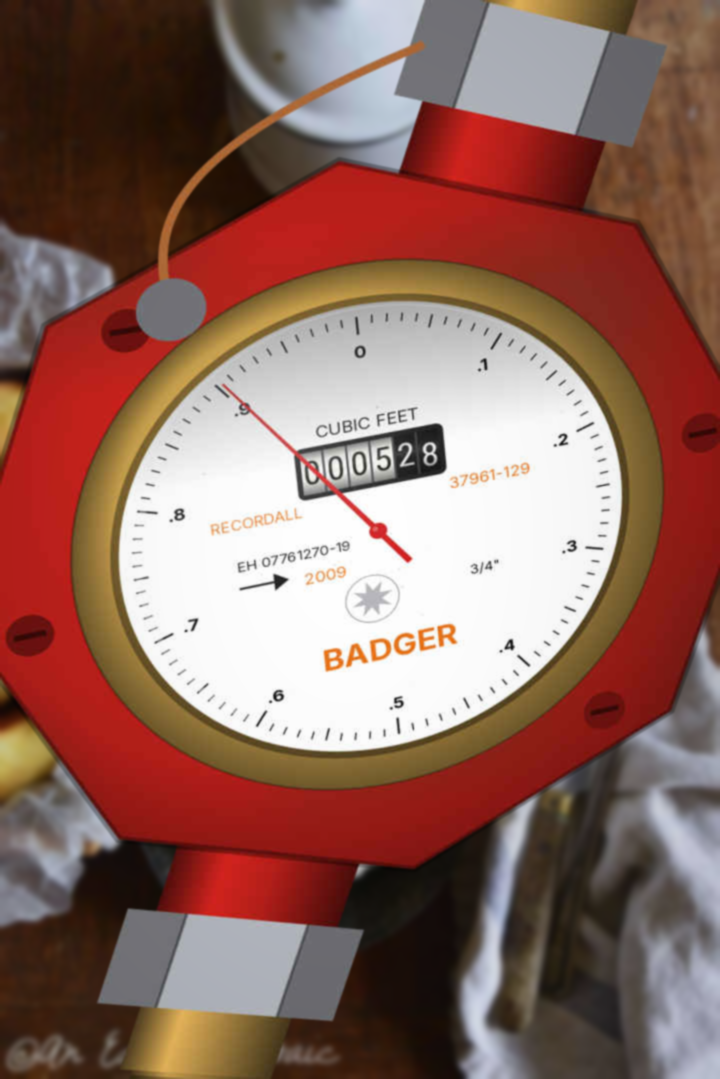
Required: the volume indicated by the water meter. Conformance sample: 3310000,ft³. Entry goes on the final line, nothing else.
527.90,ft³
